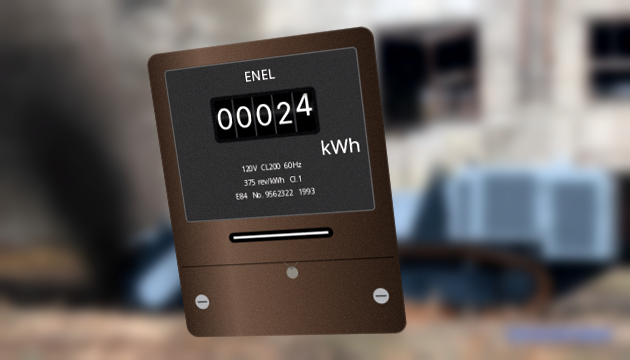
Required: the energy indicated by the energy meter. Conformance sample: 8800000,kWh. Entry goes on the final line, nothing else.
24,kWh
